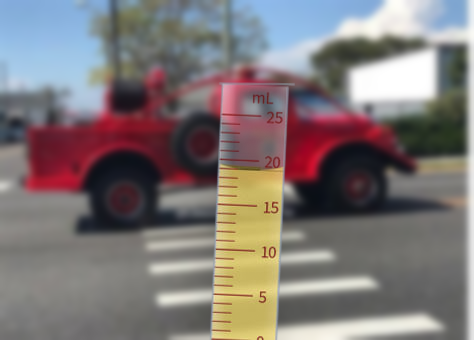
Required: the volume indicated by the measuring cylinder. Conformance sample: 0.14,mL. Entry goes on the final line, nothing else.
19,mL
